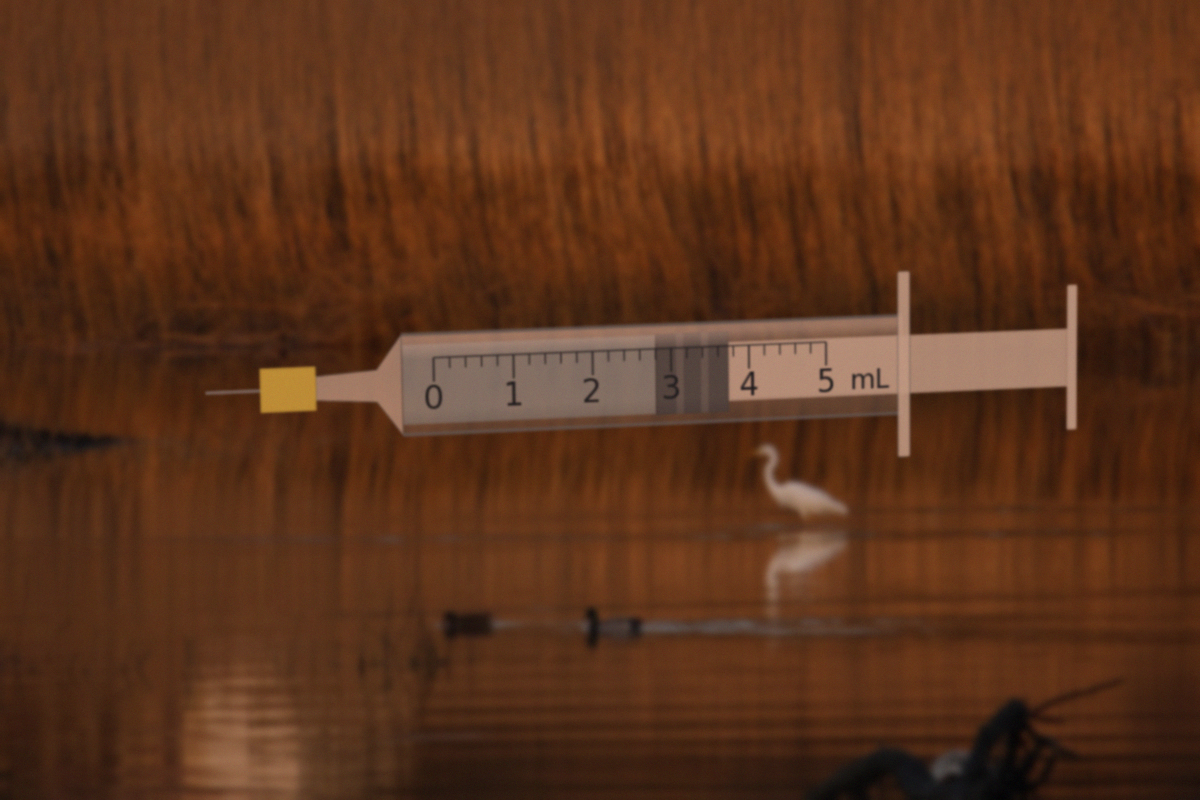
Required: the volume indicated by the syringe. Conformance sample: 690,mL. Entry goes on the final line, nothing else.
2.8,mL
